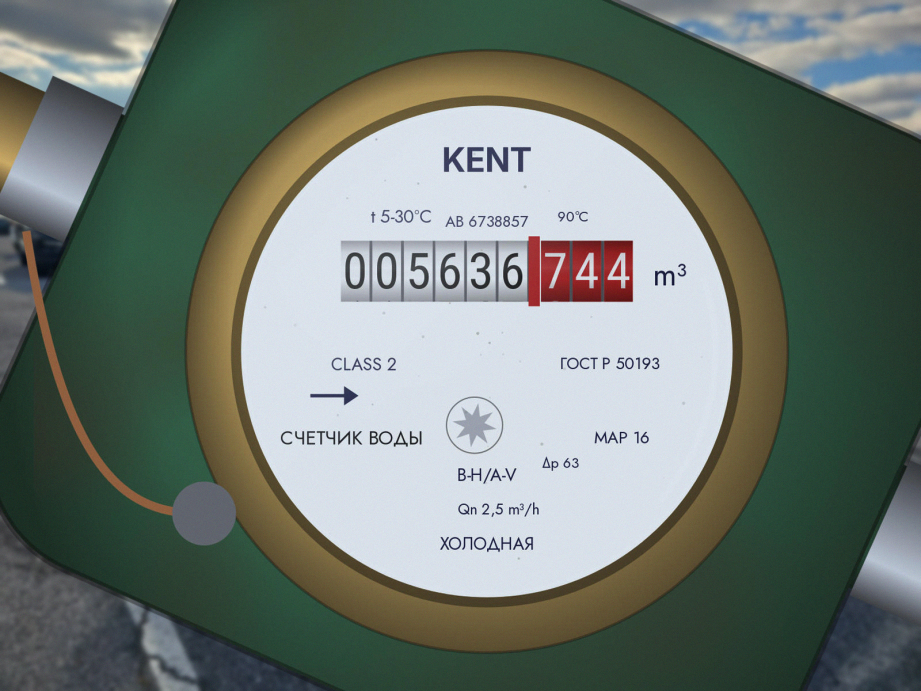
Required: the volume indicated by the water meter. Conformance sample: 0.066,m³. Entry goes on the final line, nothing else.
5636.744,m³
